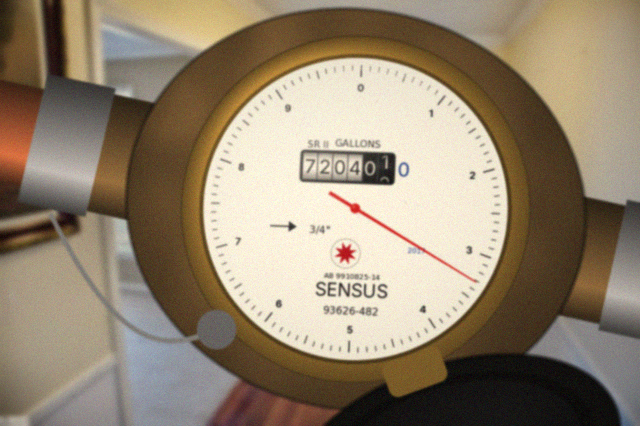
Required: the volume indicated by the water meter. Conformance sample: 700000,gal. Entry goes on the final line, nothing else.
7204013.3,gal
